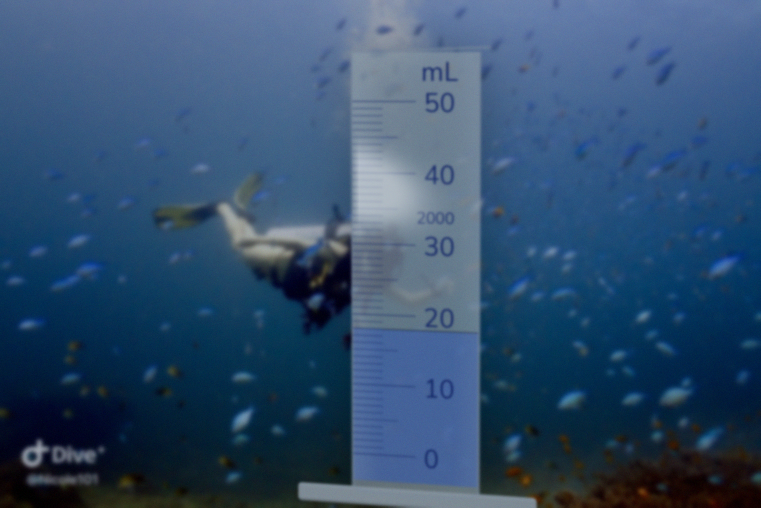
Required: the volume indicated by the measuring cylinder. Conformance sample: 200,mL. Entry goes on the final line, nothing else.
18,mL
